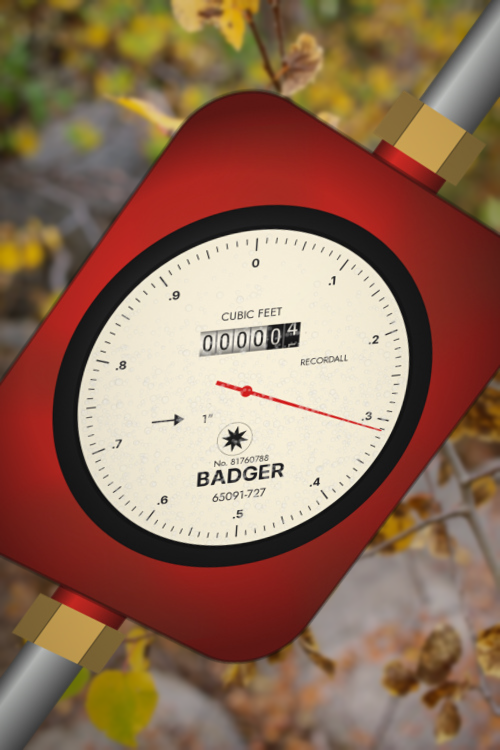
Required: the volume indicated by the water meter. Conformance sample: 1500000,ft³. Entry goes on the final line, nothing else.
4.31,ft³
